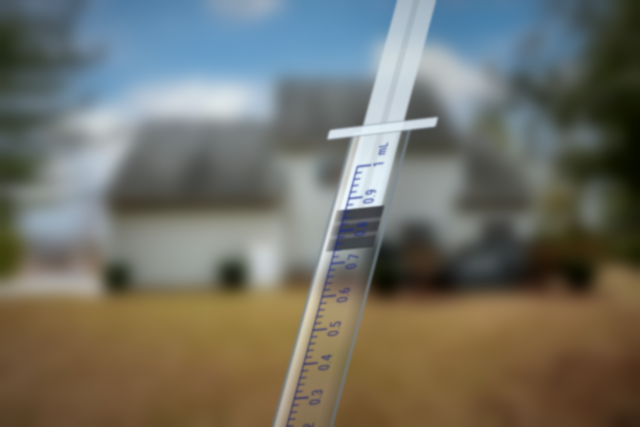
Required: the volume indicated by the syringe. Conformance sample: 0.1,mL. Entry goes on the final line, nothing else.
0.74,mL
